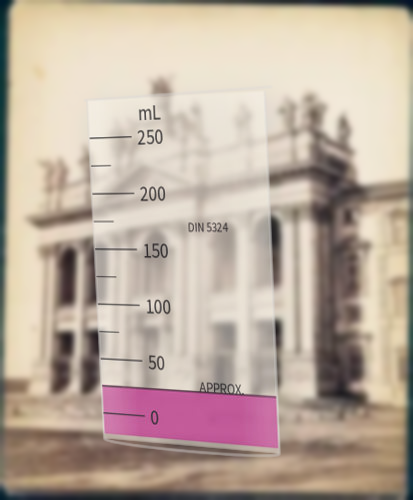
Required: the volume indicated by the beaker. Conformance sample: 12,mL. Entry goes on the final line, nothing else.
25,mL
